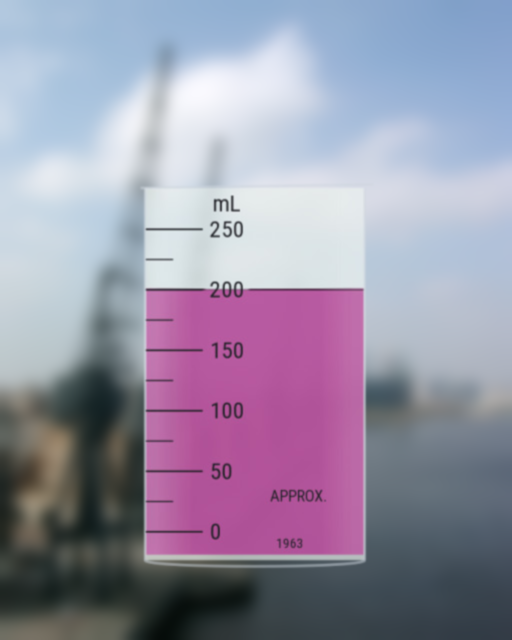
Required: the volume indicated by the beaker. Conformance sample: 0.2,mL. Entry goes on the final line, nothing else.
200,mL
